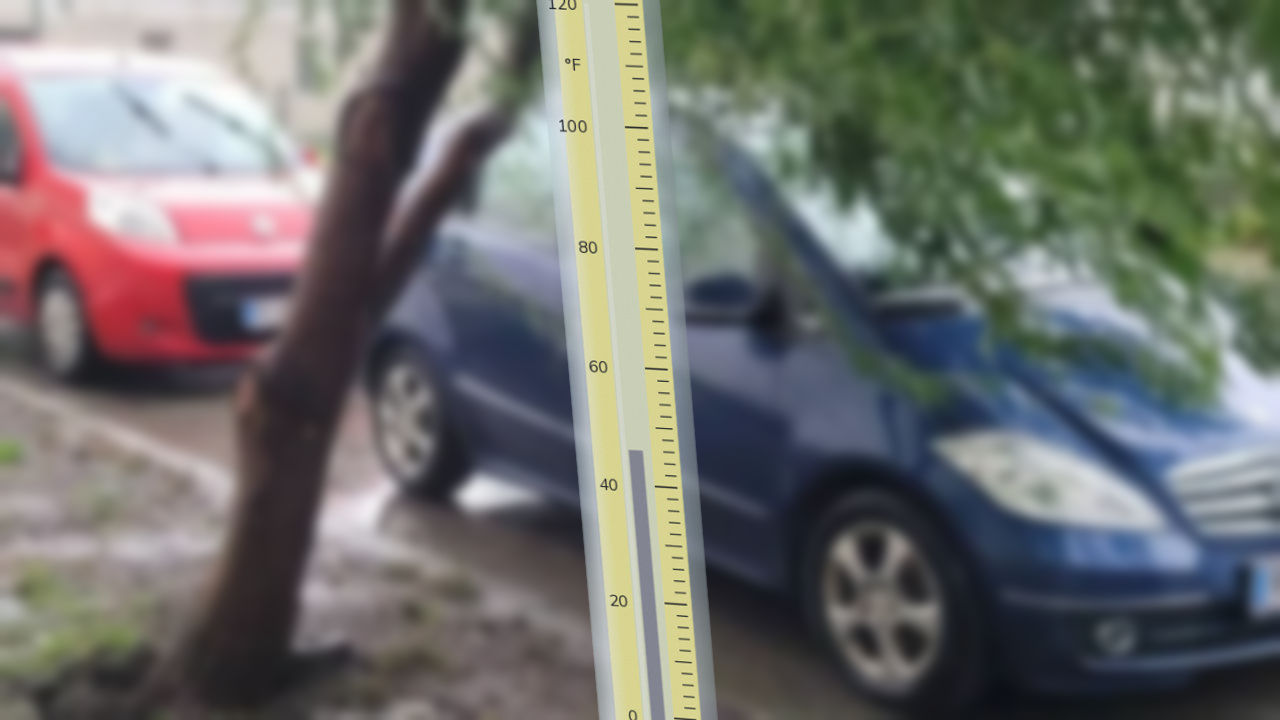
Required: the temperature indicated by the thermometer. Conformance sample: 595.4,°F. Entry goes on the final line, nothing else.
46,°F
